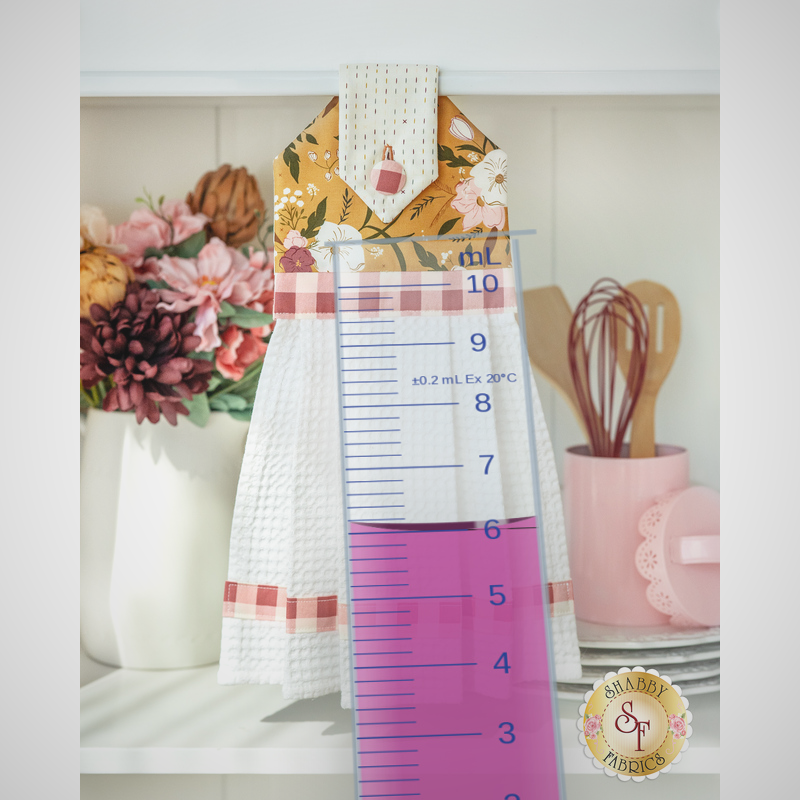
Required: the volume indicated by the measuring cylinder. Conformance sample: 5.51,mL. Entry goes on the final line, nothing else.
6,mL
